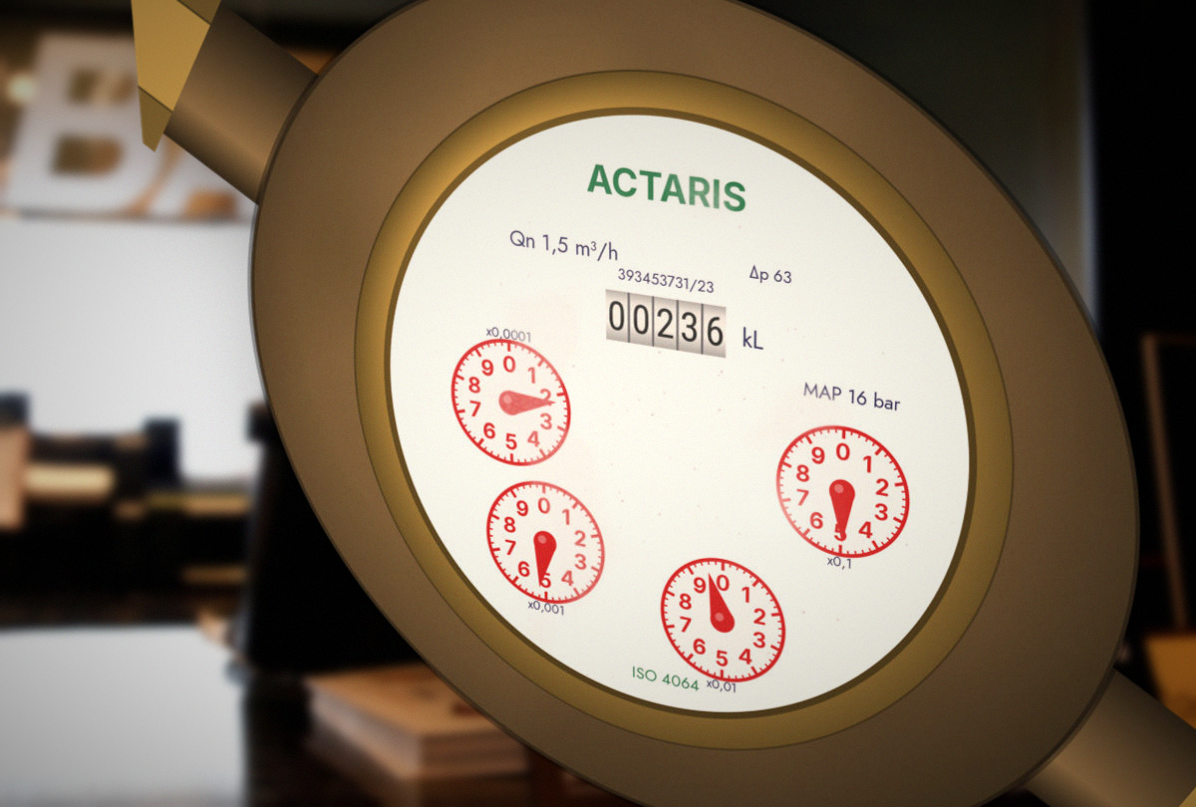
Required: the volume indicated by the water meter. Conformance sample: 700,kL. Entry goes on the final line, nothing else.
236.4952,kL
